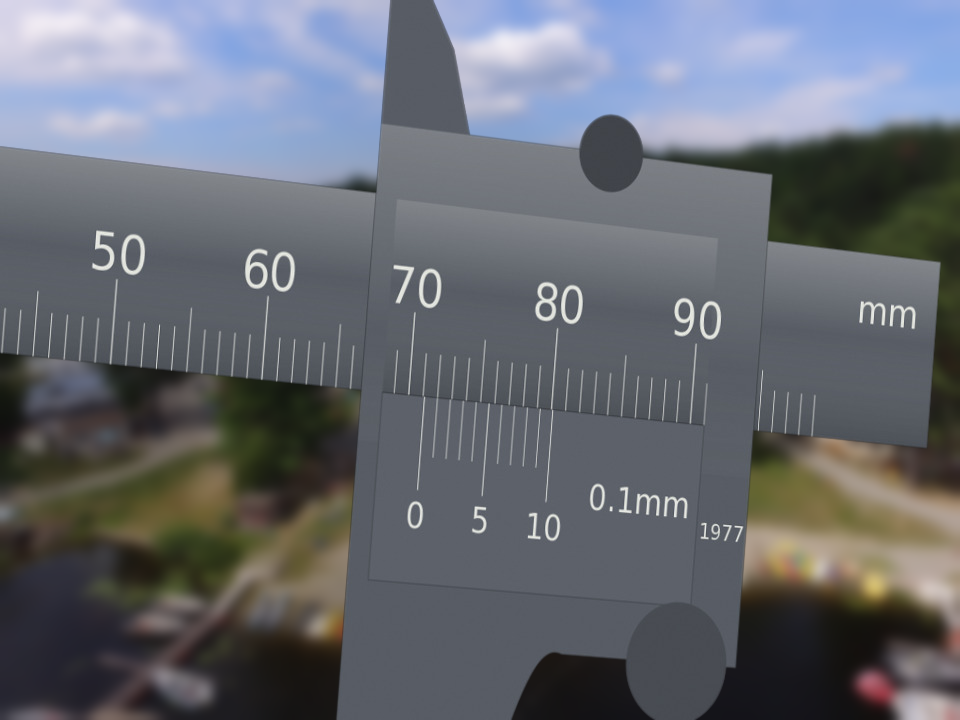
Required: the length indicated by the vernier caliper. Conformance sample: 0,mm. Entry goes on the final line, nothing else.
71.1,mm
